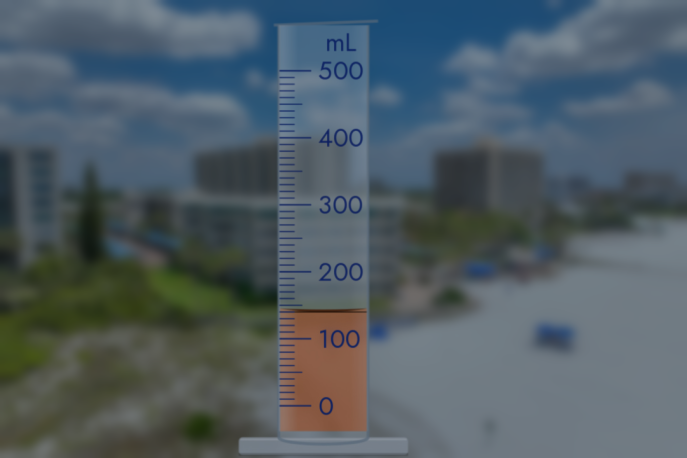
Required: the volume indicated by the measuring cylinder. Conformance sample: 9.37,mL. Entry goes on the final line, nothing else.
140,mL
